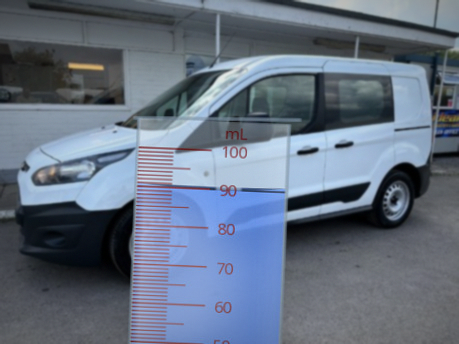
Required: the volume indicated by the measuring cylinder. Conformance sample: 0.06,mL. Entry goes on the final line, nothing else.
90,mL
